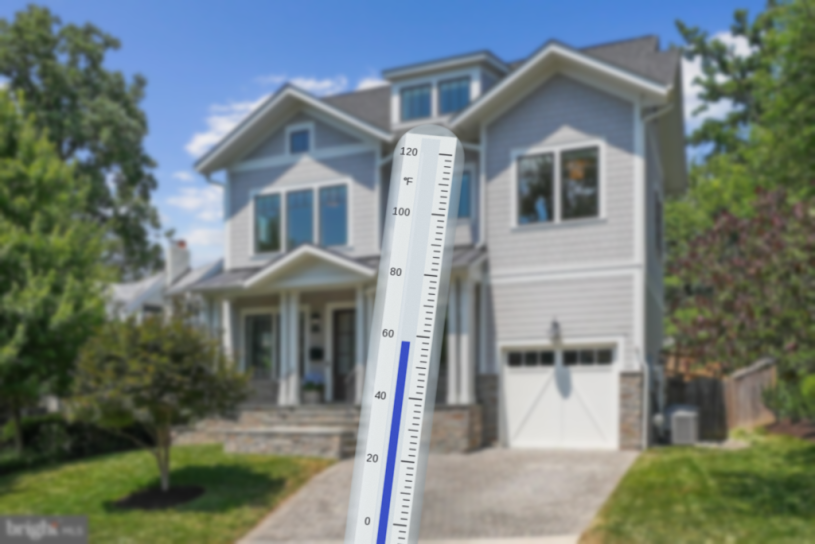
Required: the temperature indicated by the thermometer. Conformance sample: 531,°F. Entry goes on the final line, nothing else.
58,°F
